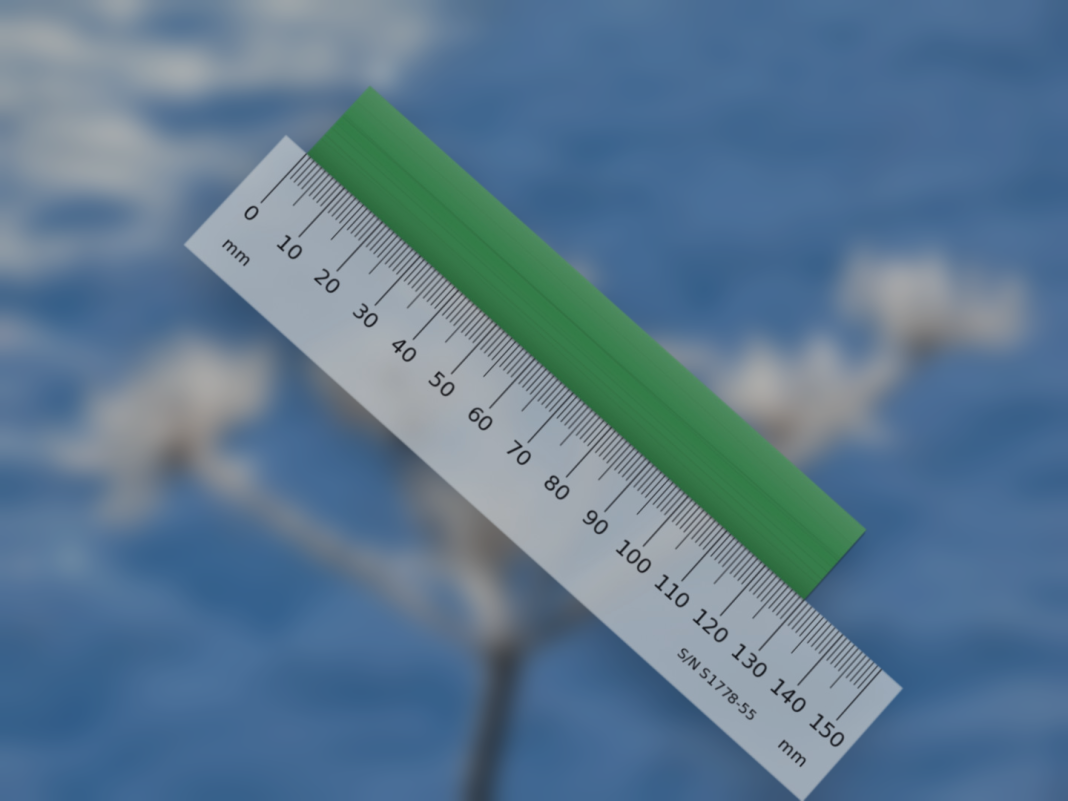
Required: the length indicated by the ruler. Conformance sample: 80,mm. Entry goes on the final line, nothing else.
130,mm
